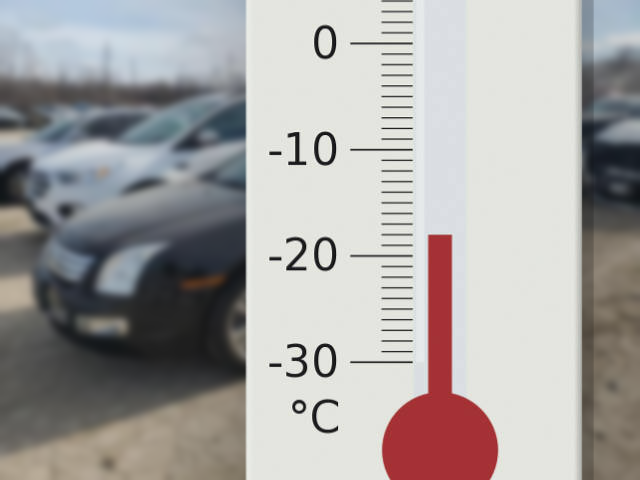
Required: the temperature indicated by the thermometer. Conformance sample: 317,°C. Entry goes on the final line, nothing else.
-18,°C
